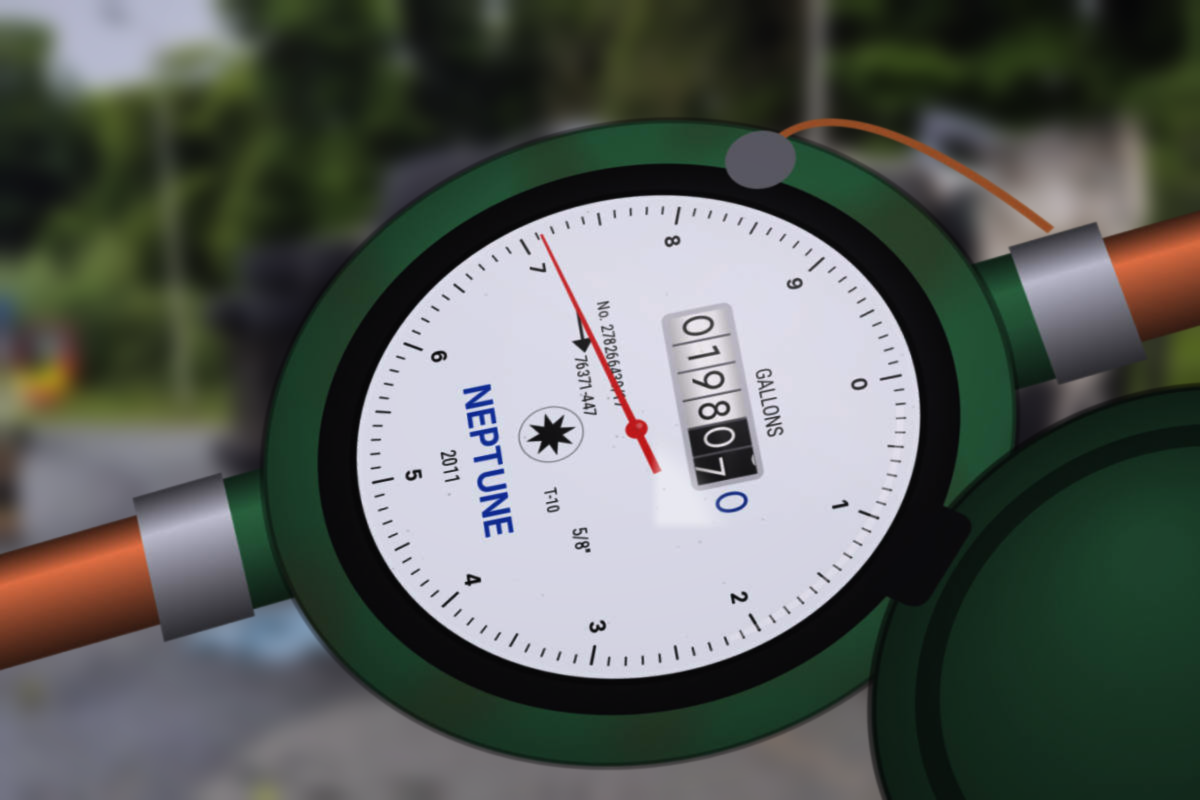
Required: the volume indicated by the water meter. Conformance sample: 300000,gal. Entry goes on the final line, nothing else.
198067.1,gal
